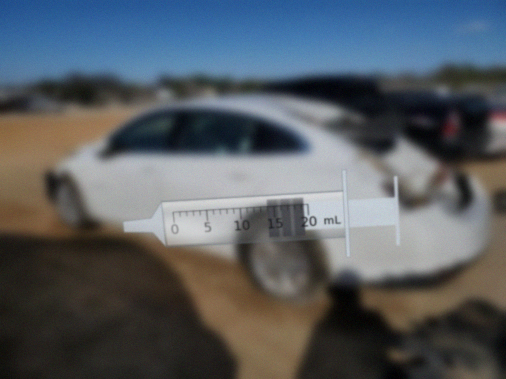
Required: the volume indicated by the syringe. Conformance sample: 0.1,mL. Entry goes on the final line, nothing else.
14,mL
